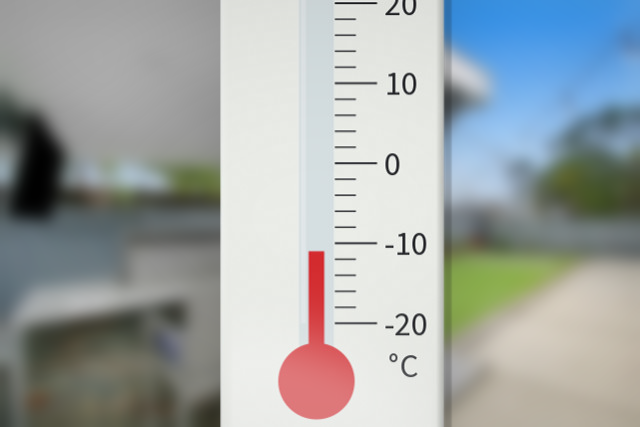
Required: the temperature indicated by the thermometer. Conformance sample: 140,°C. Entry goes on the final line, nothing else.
-11,°C
